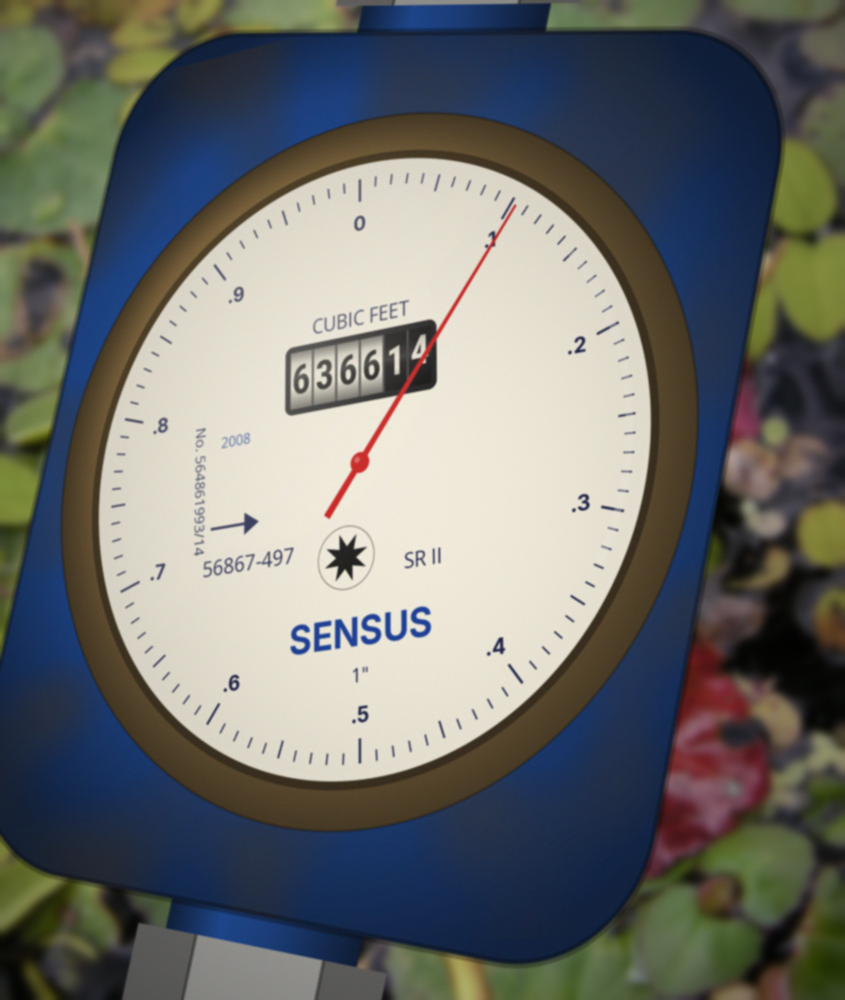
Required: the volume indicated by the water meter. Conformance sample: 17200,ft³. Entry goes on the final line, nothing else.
636614.10,ft³
